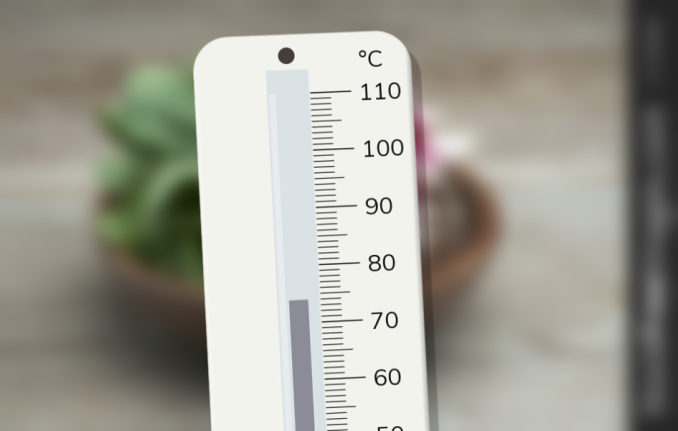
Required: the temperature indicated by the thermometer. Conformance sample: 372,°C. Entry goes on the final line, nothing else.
74,°C
